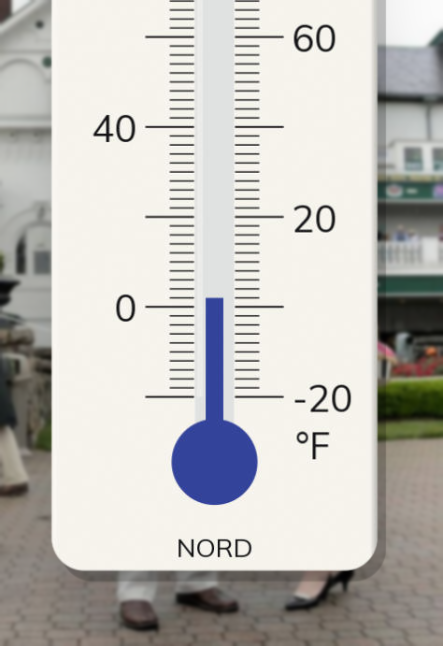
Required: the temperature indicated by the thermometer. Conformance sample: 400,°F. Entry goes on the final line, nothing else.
2,°F
